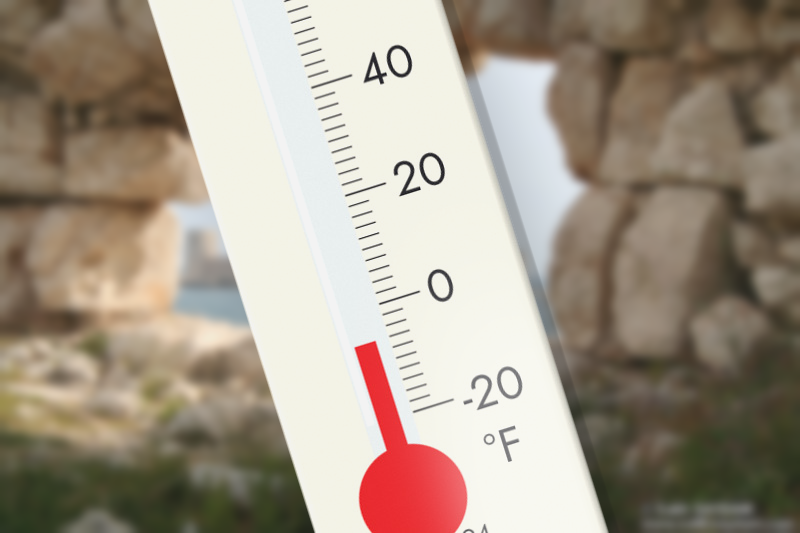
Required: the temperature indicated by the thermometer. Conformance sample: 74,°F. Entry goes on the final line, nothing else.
-6,°F
